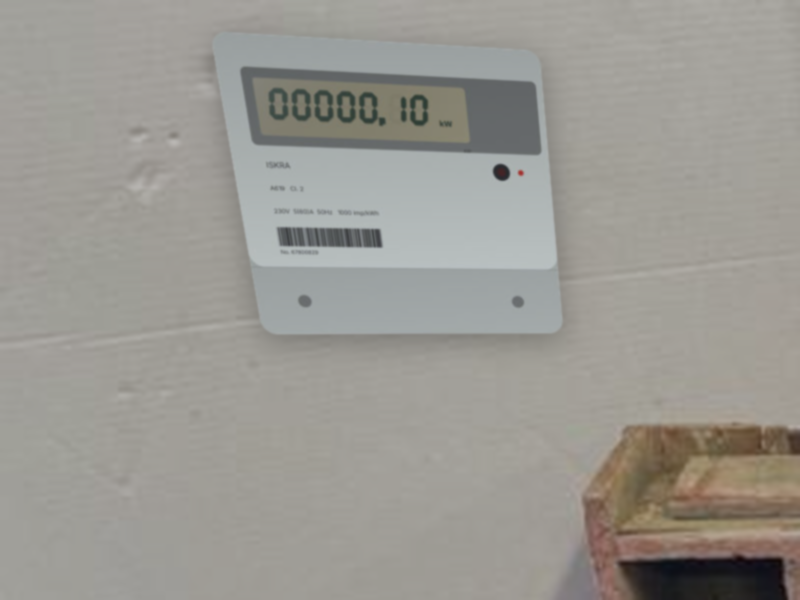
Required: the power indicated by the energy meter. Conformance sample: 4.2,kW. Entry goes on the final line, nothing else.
0.10,kW
